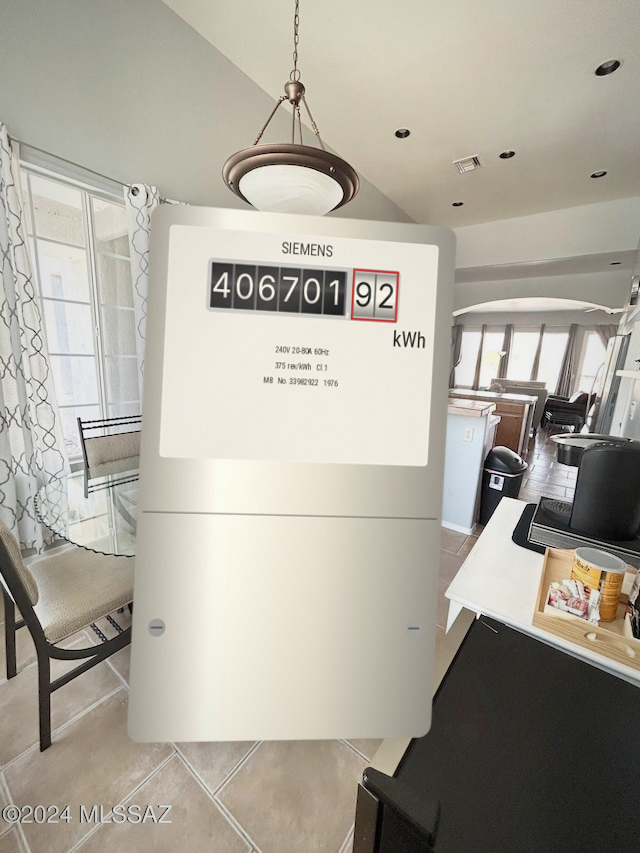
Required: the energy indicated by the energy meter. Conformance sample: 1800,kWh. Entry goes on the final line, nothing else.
406701.92,kWh
